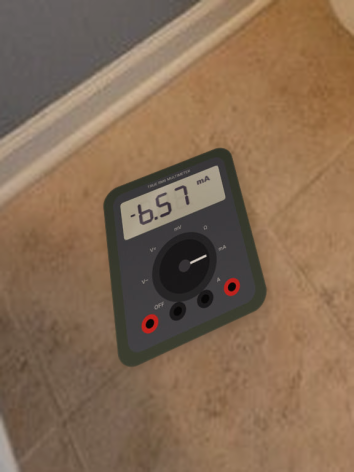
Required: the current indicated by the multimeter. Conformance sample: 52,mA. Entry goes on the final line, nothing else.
-6.57,mA
